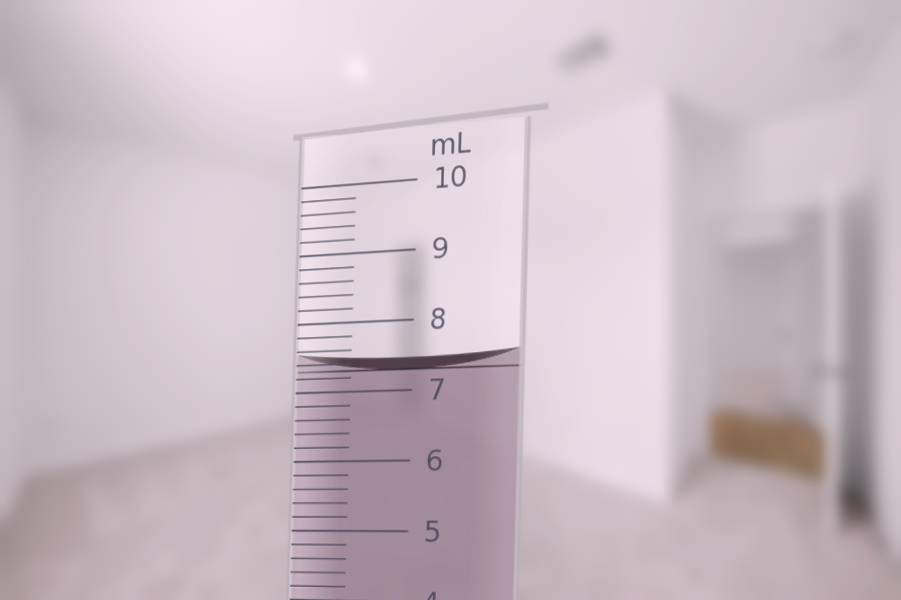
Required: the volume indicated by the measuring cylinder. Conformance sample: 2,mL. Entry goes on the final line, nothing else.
7.3,mL
